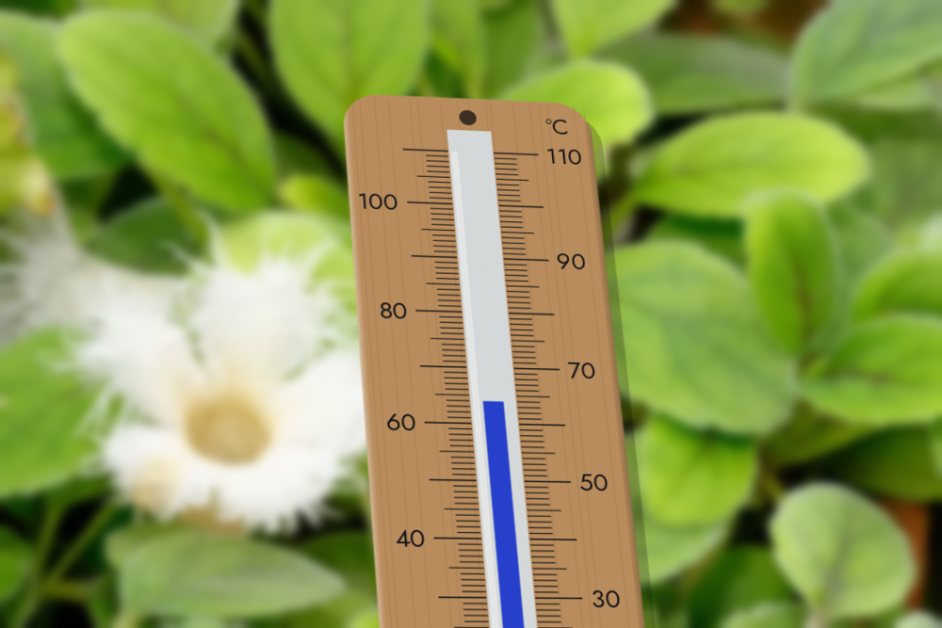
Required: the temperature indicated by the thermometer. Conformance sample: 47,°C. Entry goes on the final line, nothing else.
64,°C
